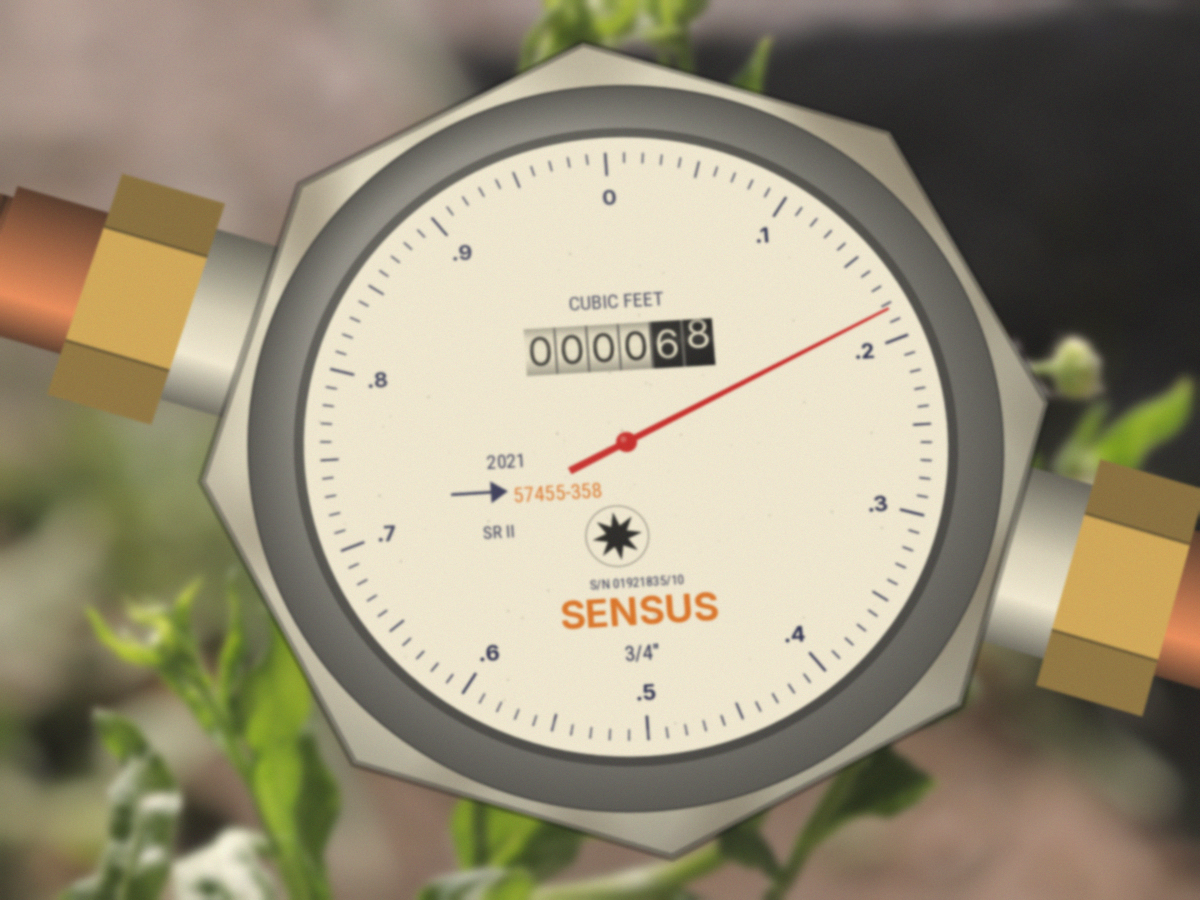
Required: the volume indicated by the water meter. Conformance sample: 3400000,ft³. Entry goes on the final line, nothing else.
68.18,ft³
